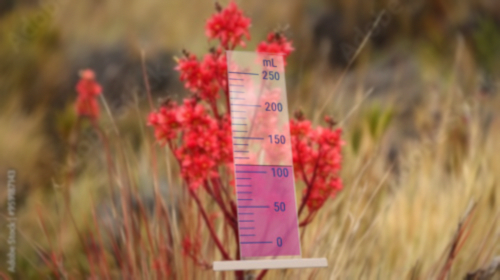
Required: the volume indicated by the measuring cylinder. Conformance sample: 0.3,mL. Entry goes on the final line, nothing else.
110,mL
